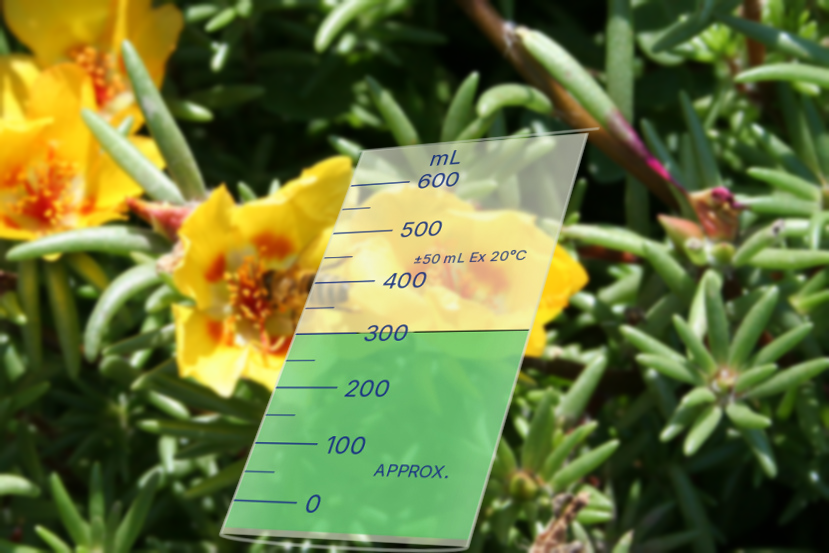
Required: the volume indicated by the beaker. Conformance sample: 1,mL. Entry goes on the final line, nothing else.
300,mL
